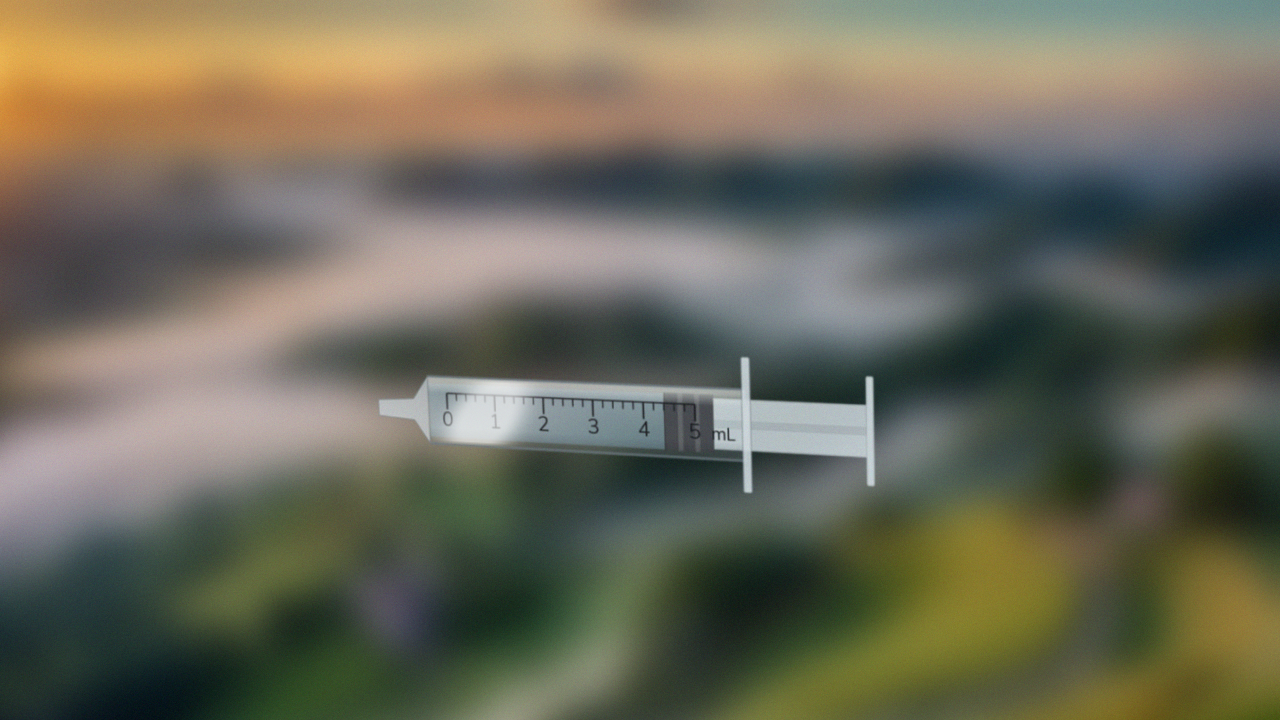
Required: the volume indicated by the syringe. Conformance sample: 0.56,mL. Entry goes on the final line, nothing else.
4.4,mL
